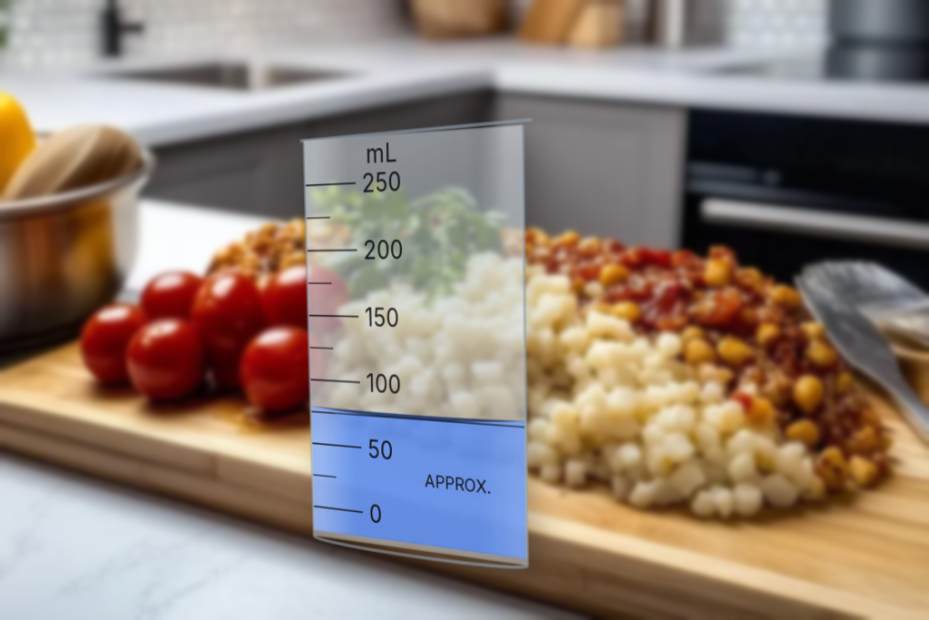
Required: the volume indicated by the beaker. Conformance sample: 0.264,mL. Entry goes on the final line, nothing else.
75,mL
